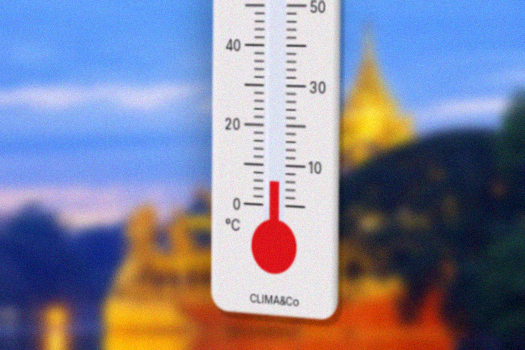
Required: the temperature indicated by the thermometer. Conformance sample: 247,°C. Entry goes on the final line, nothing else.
6,°C
